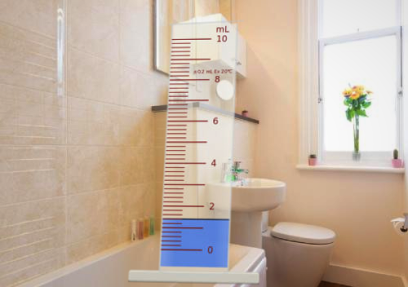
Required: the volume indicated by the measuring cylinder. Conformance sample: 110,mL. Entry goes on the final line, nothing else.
1.4,mL
